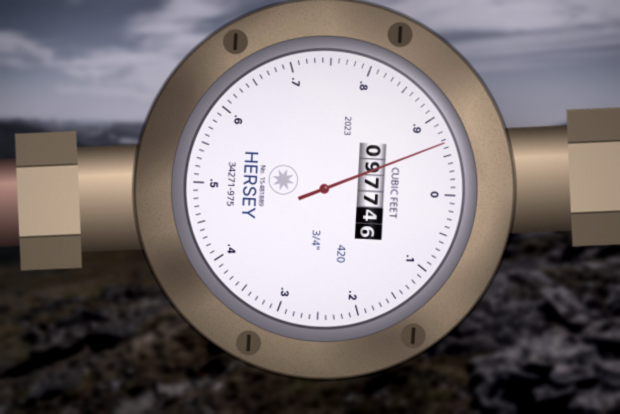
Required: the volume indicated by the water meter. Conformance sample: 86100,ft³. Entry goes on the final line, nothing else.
97745.93,ft³
